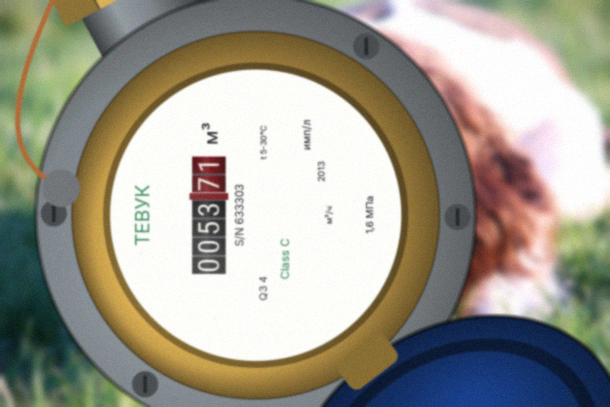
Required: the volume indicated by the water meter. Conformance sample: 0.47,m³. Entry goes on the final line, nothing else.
53.71,m³
